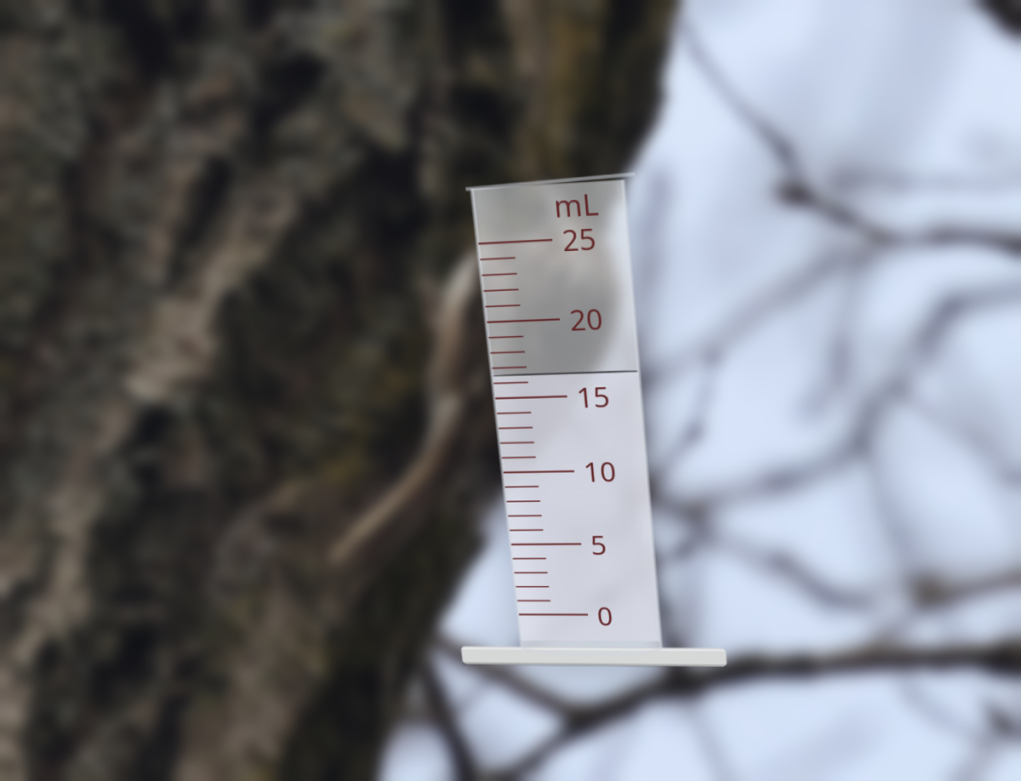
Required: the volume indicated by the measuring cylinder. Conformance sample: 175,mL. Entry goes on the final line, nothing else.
16.5,mL
